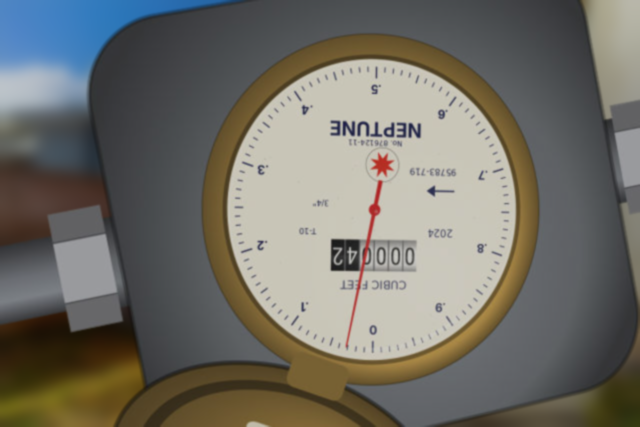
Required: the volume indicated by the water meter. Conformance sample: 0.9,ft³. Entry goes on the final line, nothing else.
42.03,ft³
